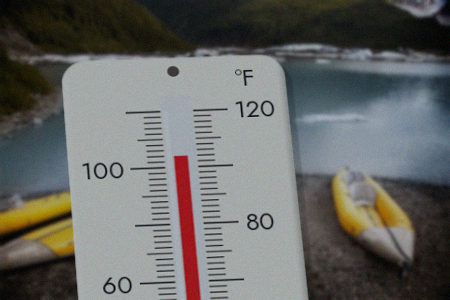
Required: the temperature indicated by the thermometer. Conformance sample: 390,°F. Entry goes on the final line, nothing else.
104,°F
